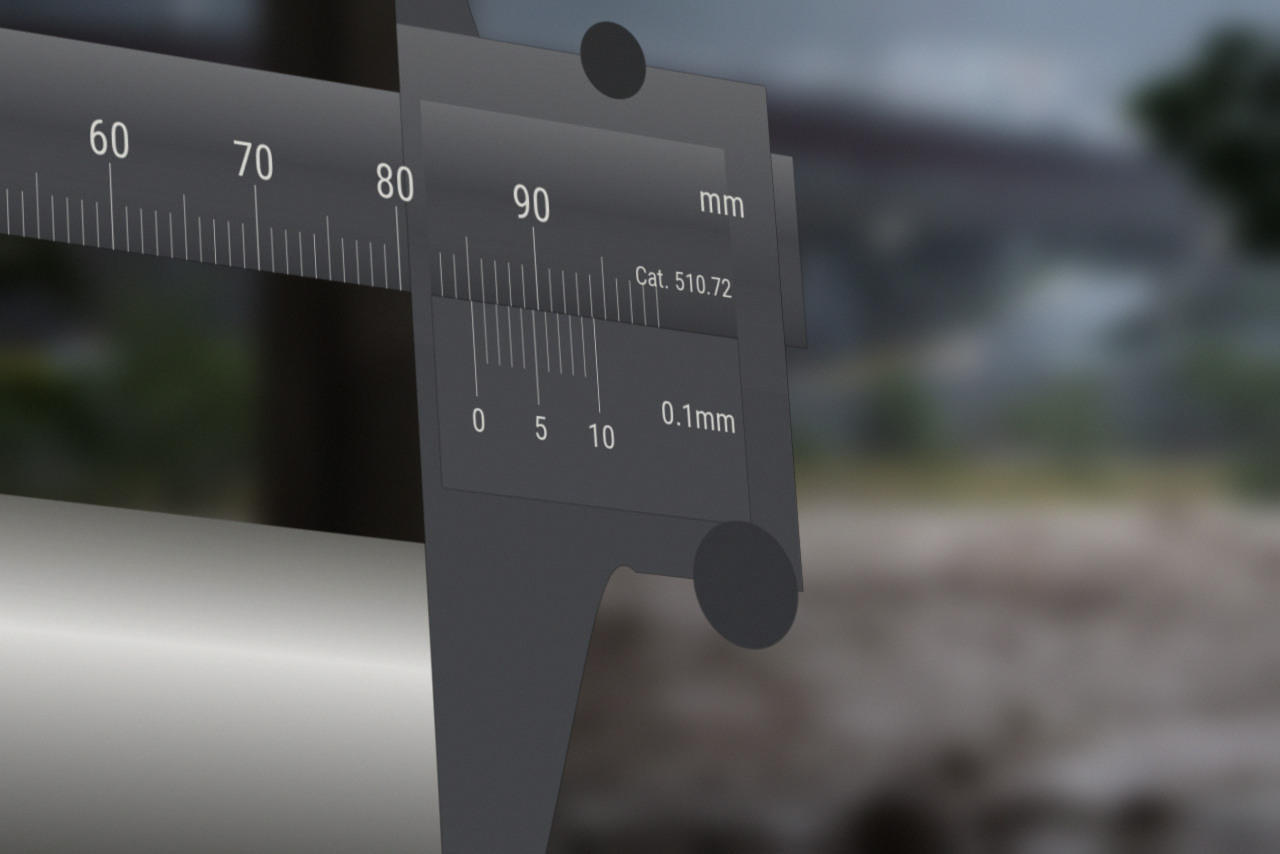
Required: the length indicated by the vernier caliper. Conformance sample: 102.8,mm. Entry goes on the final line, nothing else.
85.1,mm
